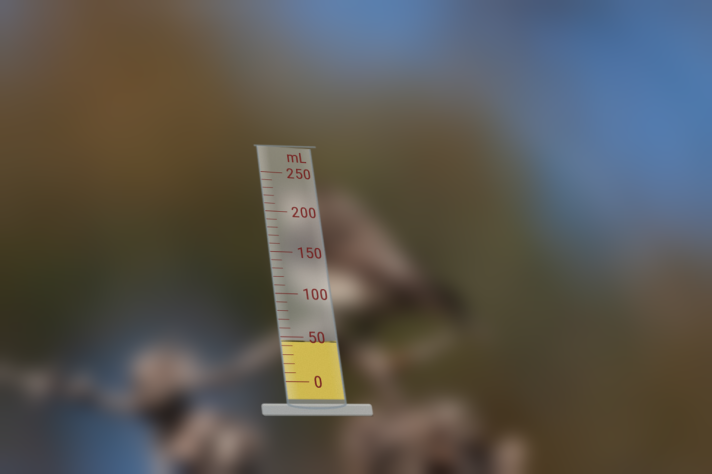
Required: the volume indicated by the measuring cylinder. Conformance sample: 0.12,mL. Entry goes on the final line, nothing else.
45,mL
